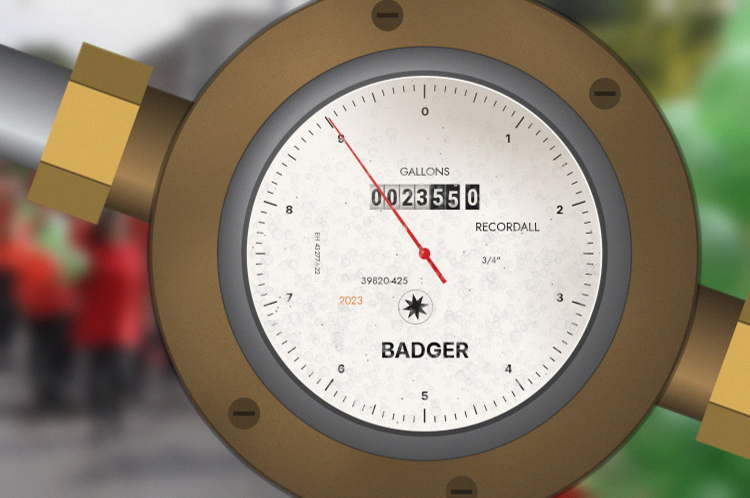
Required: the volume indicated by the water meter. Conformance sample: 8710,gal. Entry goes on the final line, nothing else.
23549.0,gal
